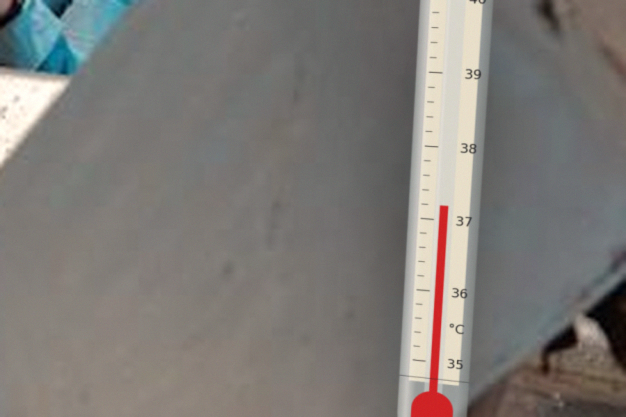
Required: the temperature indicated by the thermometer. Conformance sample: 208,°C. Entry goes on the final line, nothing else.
37.2,°C
